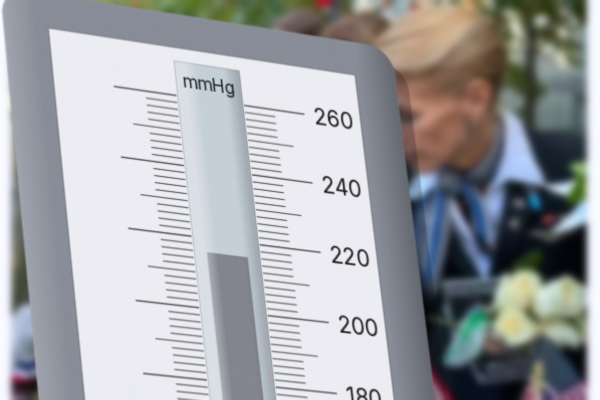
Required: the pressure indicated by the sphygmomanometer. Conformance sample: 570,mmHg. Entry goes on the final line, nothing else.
216,mmHg
